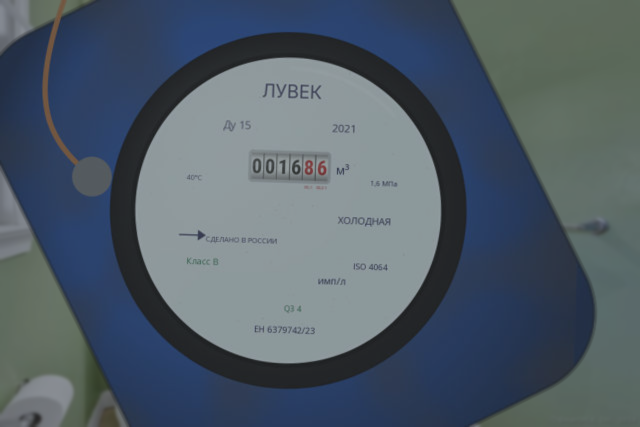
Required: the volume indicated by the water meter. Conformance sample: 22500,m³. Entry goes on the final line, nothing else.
16.86,m³
